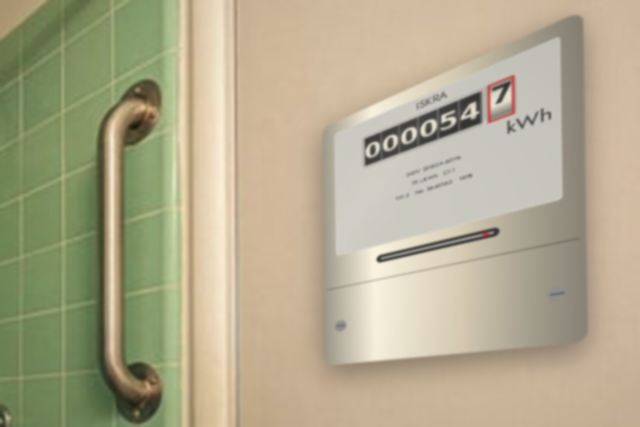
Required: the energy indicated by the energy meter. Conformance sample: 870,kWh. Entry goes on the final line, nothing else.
54.7,kWh
